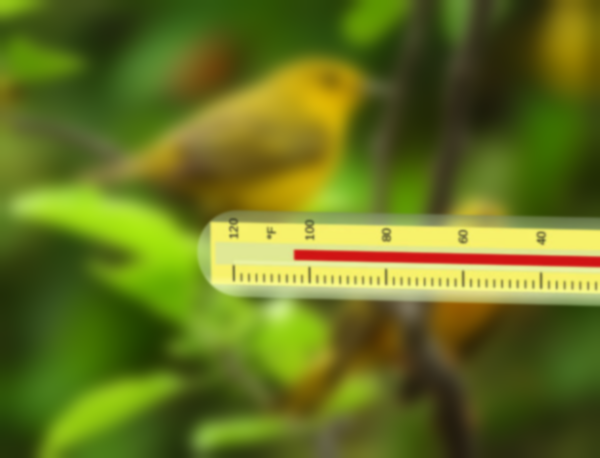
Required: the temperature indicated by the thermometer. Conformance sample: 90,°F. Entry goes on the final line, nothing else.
104,°F
